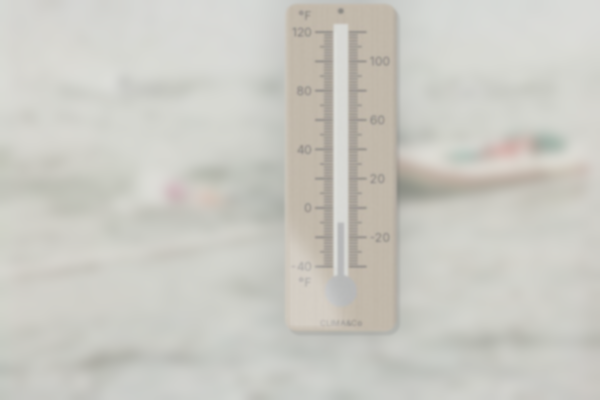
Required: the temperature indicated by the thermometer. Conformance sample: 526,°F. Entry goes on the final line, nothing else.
-10,°F
